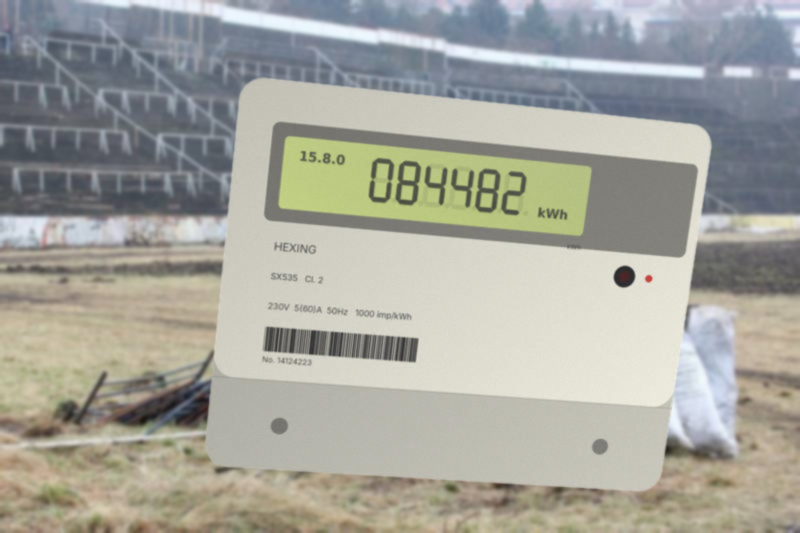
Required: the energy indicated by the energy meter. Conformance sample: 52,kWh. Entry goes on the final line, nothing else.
84482,kWh
